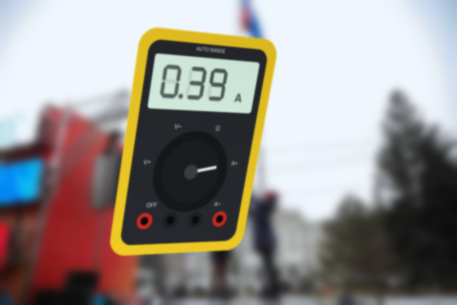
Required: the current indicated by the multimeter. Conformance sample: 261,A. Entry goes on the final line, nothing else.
0.39,A
